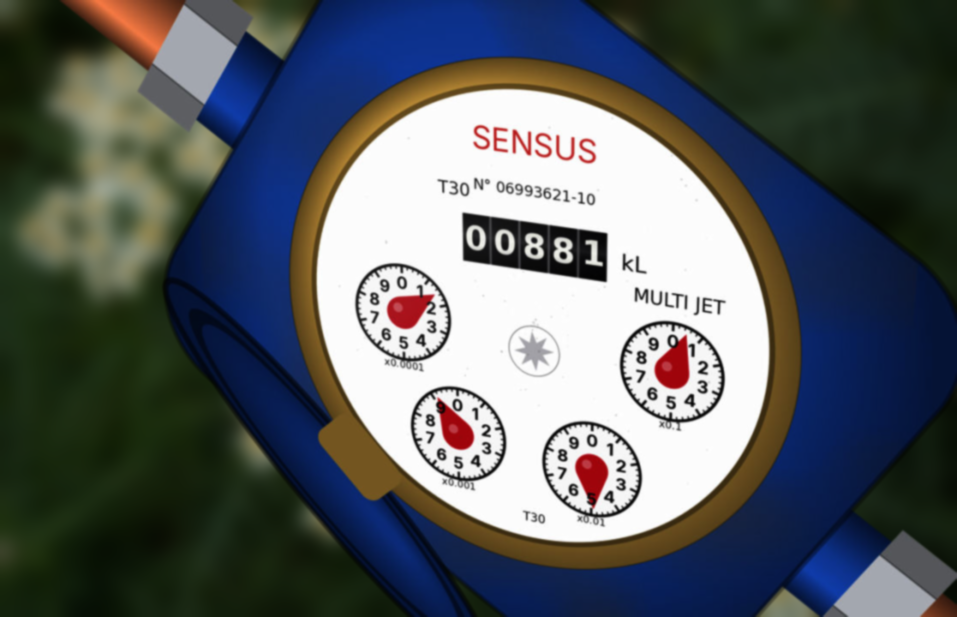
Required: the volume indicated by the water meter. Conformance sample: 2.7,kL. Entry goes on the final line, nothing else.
881.0491,kL
